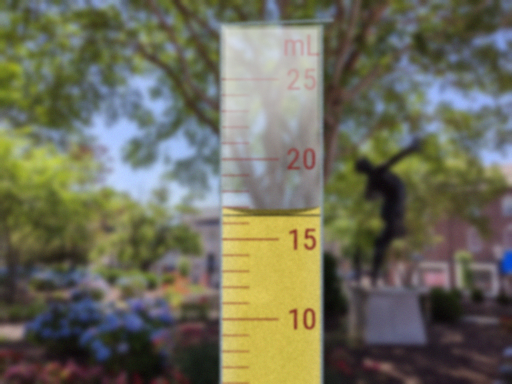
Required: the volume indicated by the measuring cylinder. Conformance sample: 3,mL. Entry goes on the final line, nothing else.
16.5,mL
